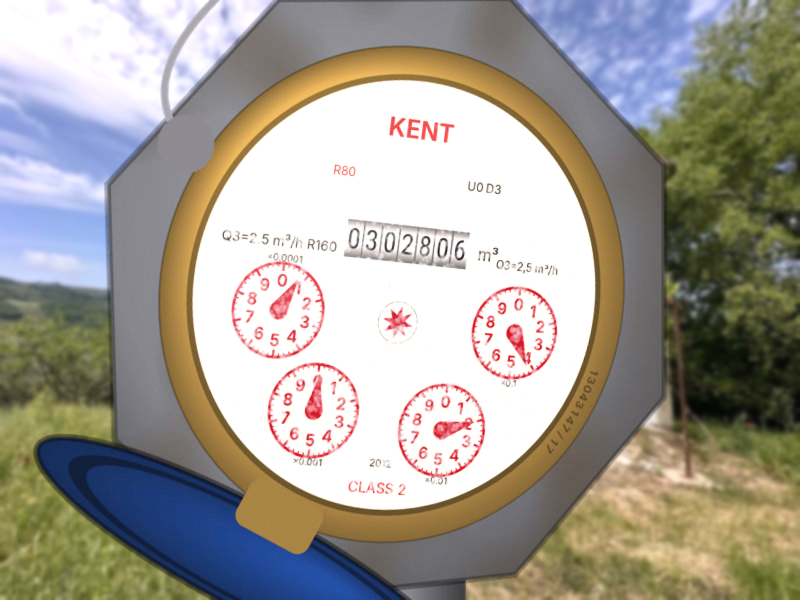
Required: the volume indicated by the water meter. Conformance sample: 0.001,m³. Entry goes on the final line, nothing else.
302806.4200,m³
